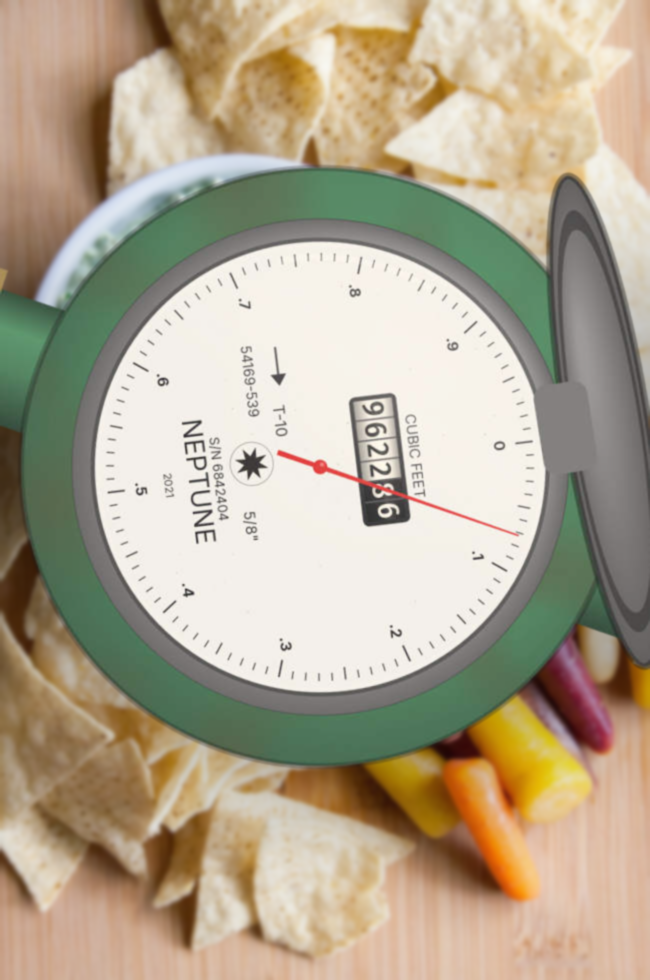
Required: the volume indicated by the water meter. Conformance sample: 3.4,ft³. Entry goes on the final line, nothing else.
962286.07,ft³
